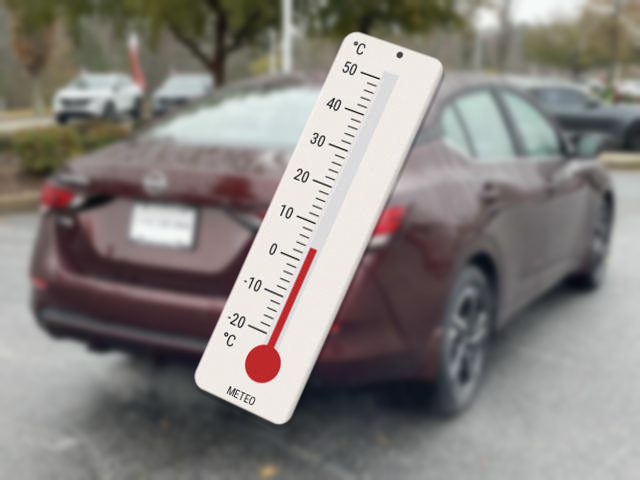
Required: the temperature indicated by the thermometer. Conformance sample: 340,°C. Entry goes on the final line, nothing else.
4,°C
